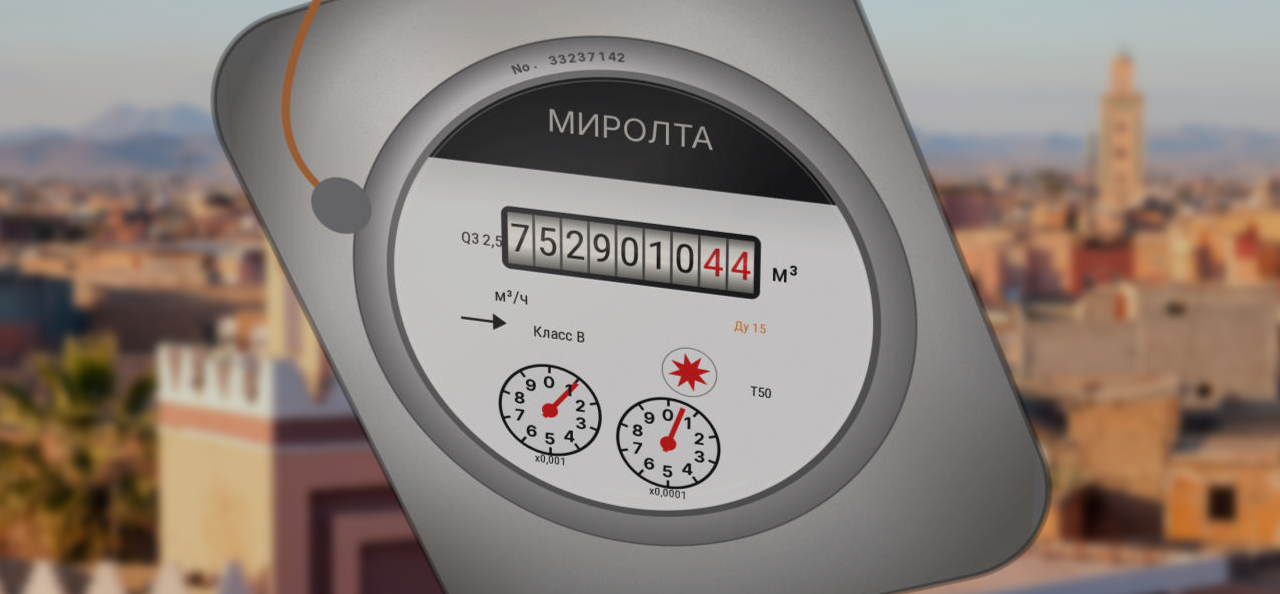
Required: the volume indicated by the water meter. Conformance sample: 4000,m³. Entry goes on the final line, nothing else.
7529010.4410,m³
